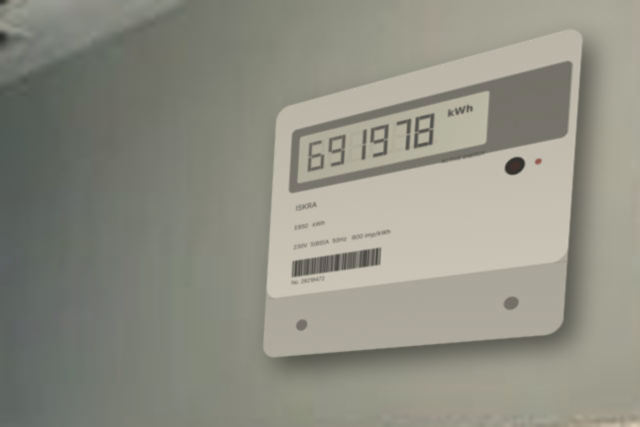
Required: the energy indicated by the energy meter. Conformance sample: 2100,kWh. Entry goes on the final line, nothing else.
691978,kWh
